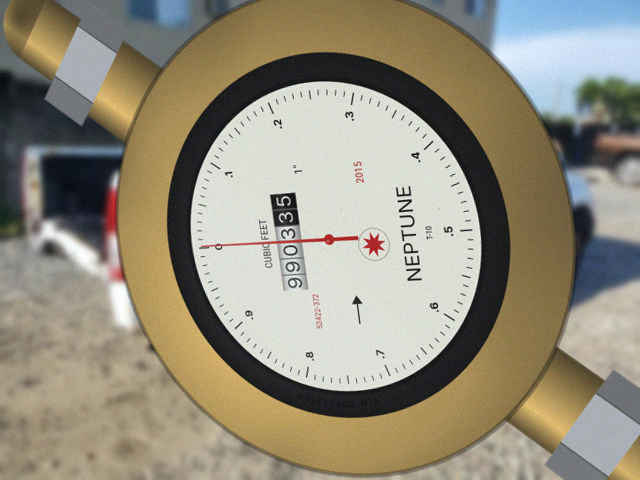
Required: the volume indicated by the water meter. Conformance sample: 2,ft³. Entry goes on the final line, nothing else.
990335.00,ft³
